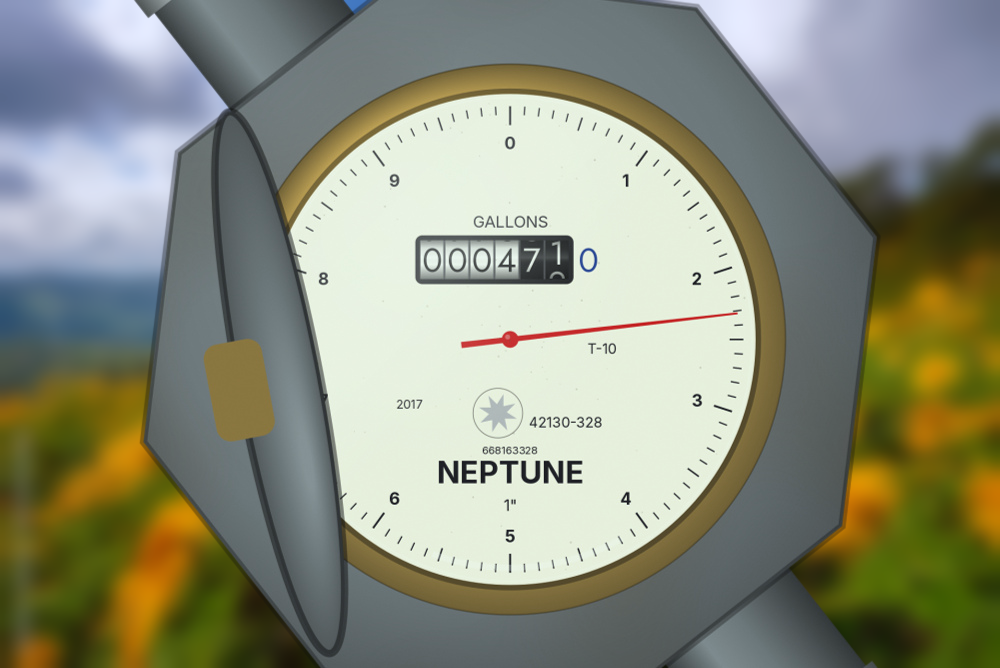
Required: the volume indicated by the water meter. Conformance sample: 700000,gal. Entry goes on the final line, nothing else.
4712.3,gal
